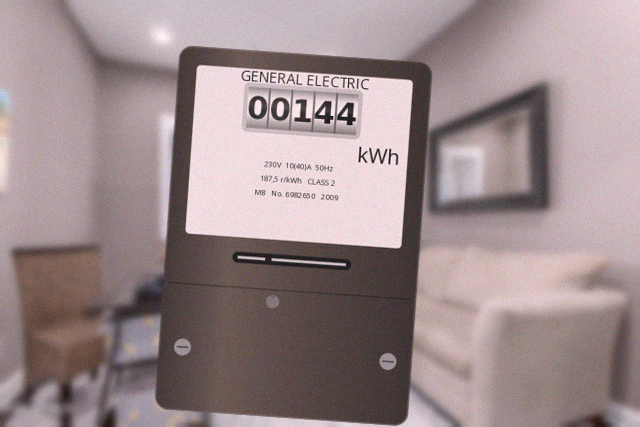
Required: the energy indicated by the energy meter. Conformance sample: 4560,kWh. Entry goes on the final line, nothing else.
144,kWh
